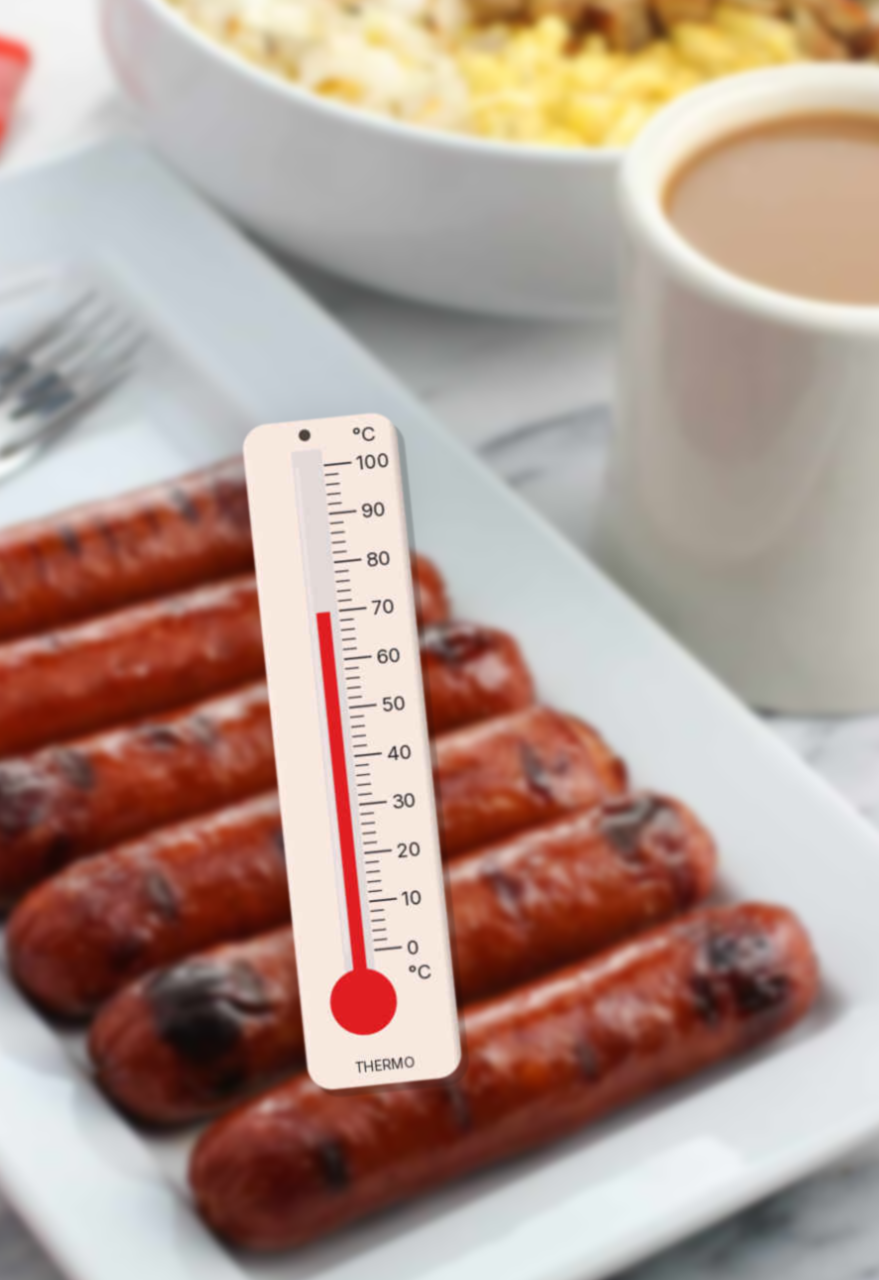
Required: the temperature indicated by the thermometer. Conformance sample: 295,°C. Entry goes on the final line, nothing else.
70,°C
